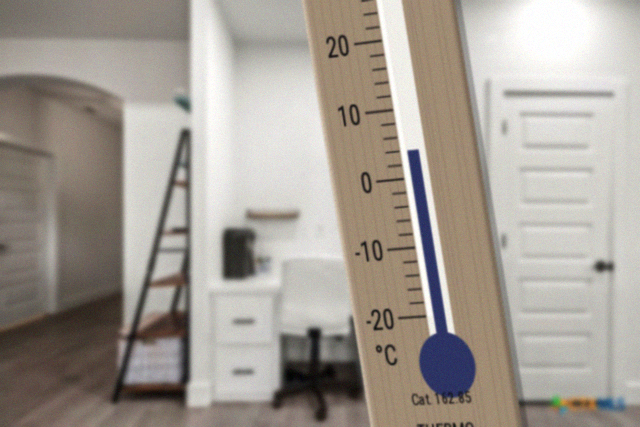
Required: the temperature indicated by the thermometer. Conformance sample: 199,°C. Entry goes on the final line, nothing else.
4,°C
